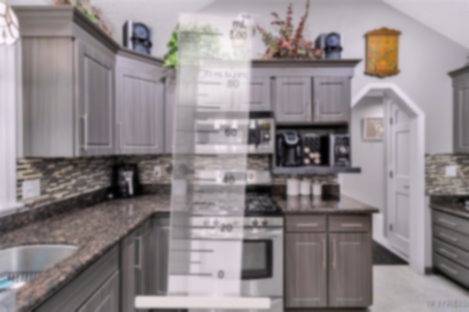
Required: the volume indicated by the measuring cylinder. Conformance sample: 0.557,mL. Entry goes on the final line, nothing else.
15,mL
